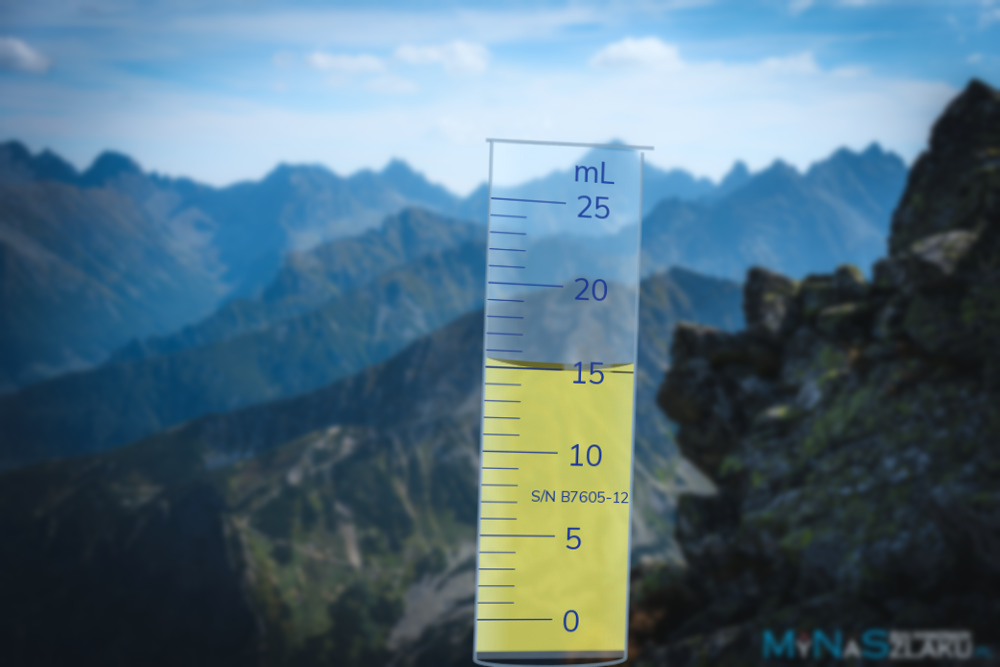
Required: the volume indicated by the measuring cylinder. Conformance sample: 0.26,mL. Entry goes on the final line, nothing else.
15,mL
